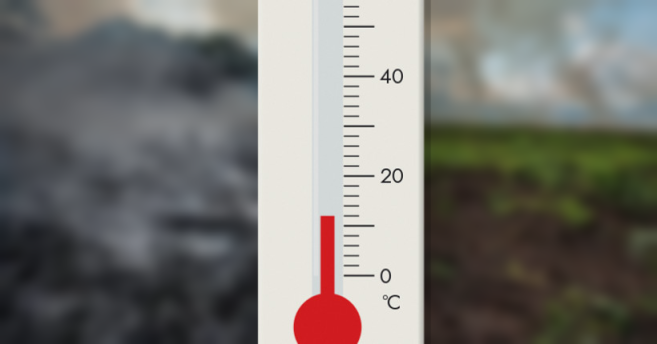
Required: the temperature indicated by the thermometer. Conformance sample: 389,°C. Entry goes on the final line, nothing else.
12,°C
